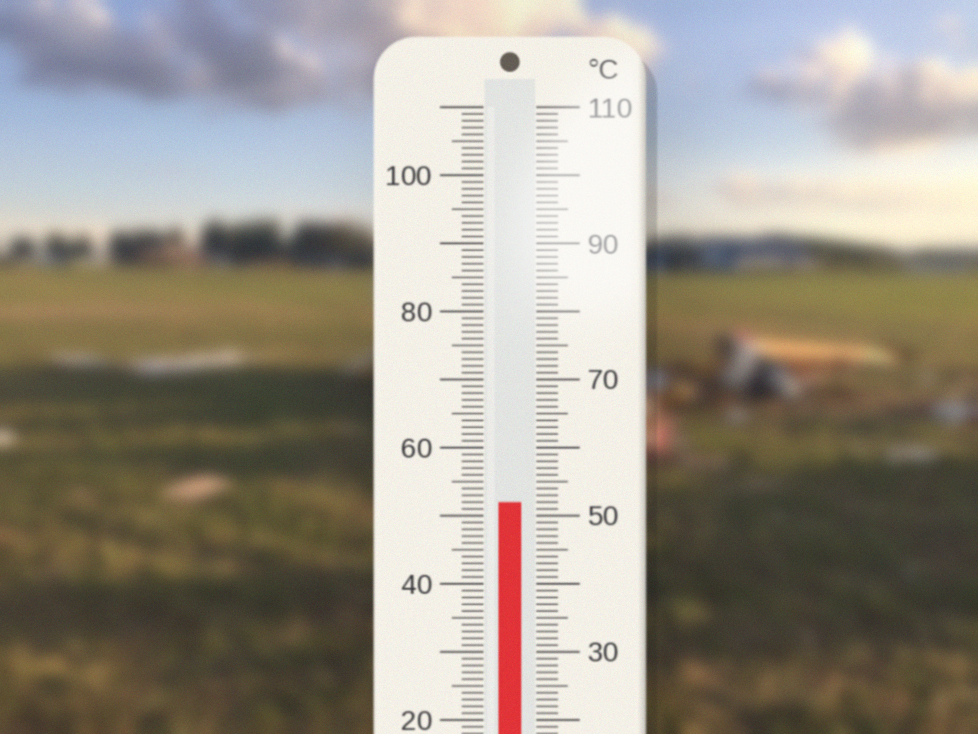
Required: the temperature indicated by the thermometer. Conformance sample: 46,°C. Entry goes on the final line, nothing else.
52,°C
